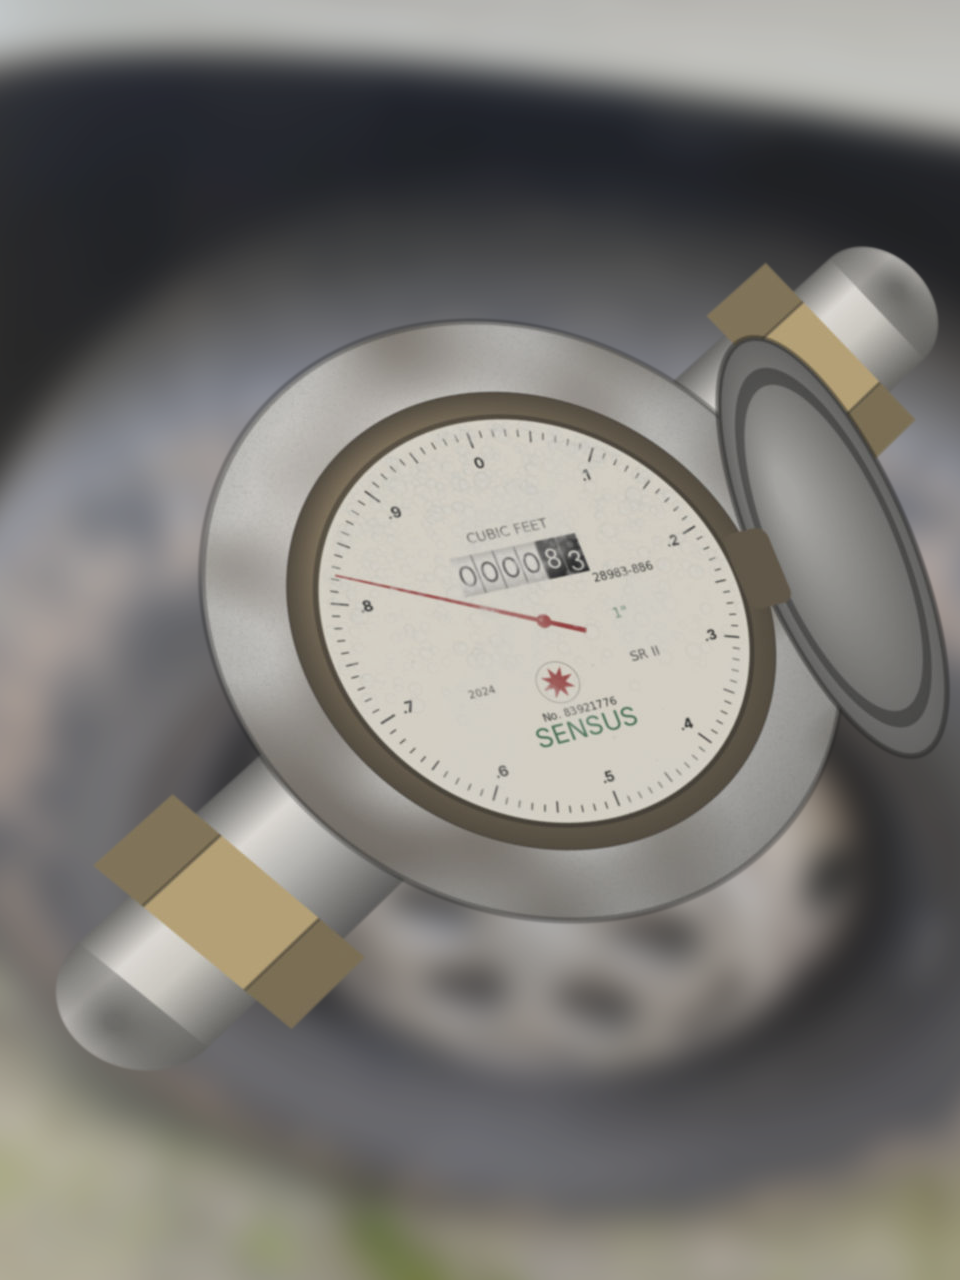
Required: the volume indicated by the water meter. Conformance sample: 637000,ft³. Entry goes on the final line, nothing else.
82.82,ft³
